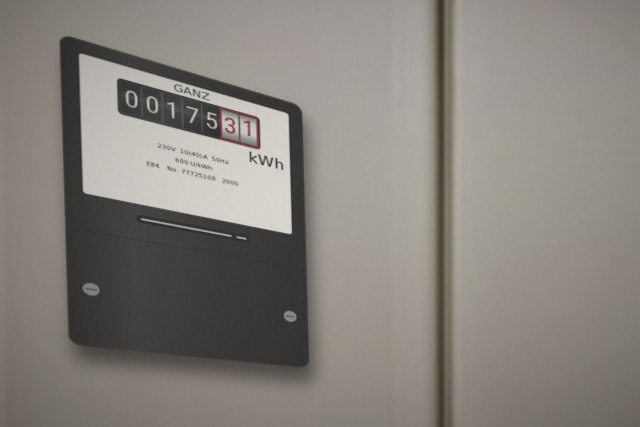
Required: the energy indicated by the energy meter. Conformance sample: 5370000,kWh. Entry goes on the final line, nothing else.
175.31,kWh
